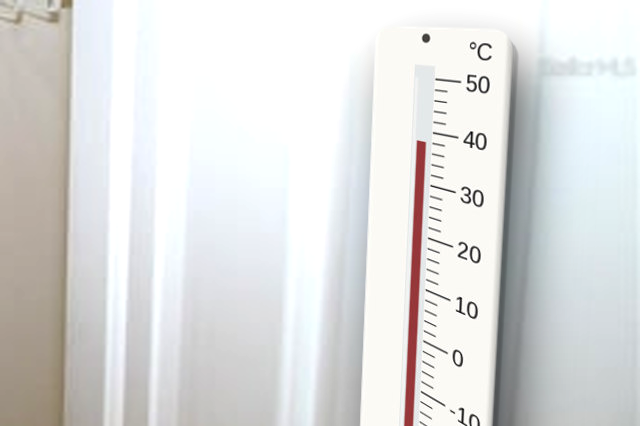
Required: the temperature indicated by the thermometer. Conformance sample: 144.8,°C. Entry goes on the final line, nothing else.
38,°C
